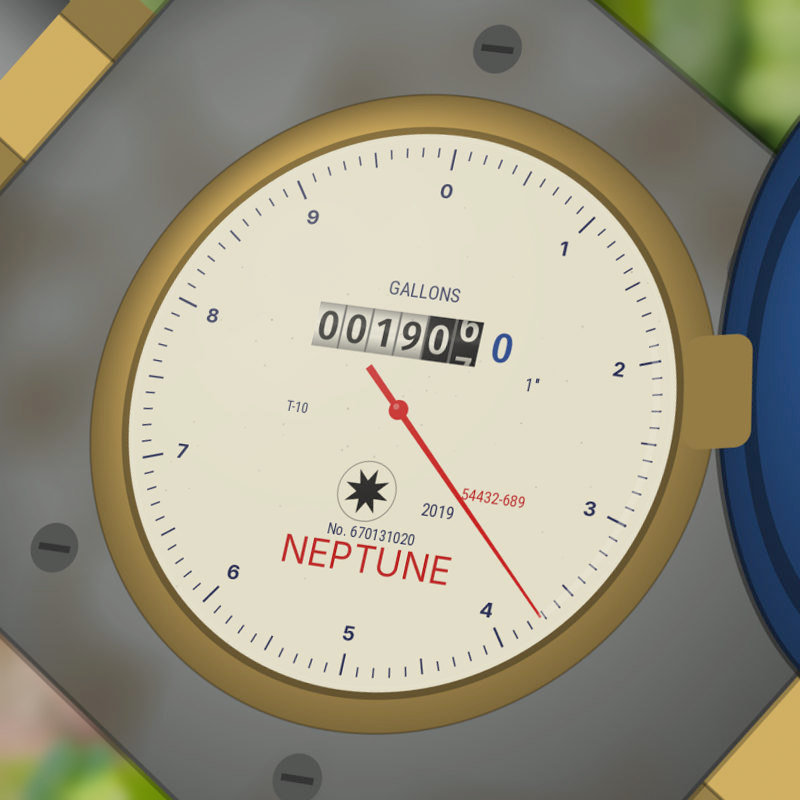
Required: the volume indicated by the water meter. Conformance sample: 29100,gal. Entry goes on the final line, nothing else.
19063.7,gal
